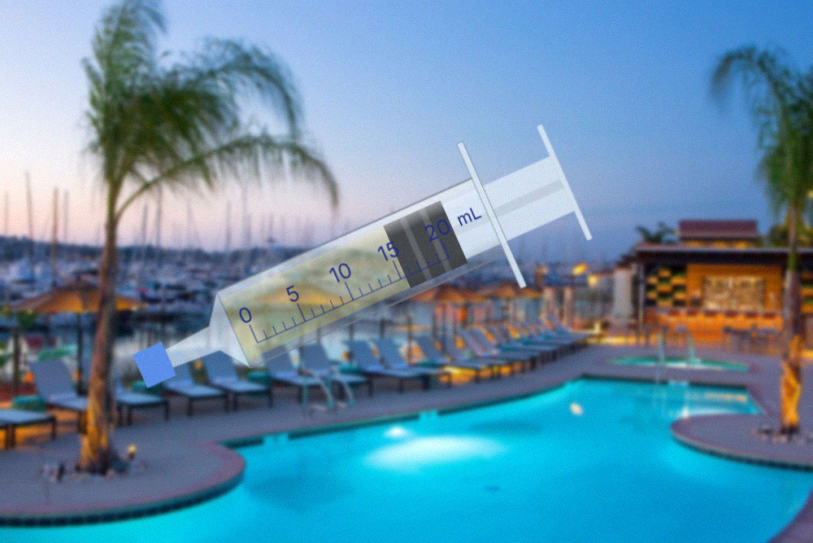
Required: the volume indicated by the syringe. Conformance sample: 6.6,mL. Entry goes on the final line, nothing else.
15.5,mL
